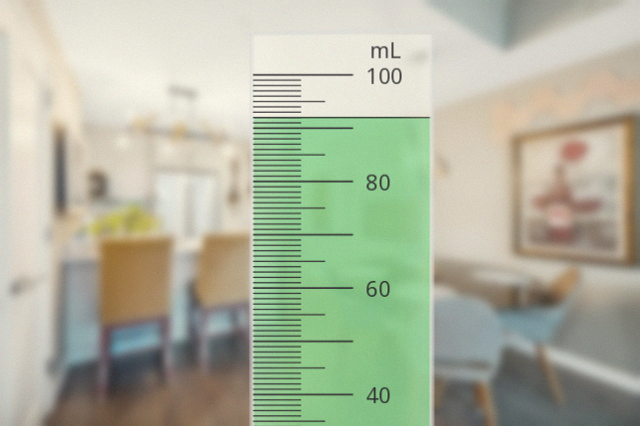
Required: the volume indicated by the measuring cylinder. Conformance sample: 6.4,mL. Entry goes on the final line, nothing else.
92,mL
